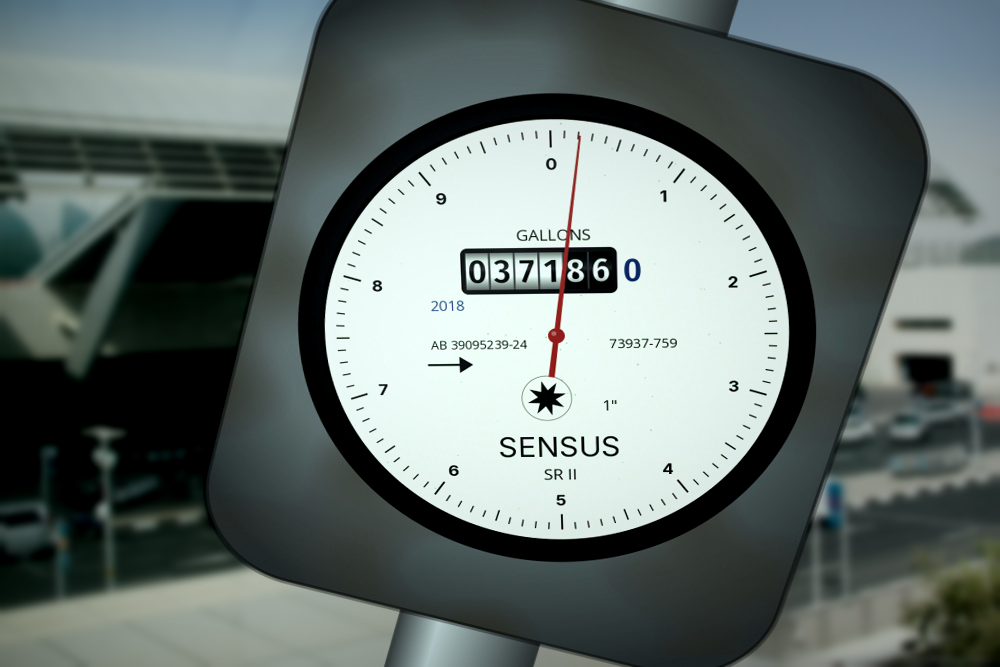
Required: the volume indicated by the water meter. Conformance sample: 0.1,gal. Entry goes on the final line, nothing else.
371860.2,gal
